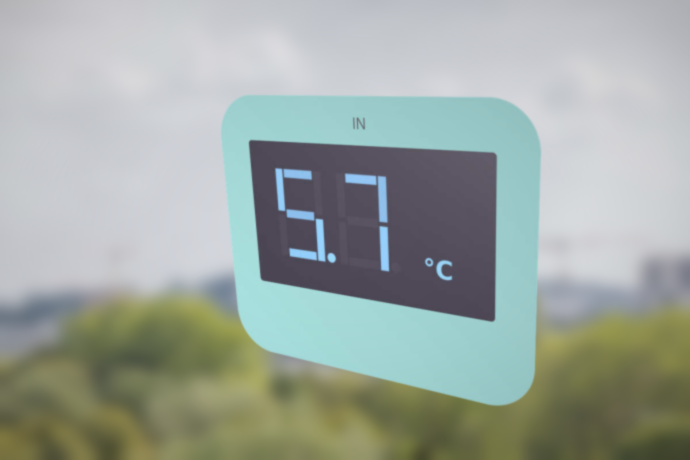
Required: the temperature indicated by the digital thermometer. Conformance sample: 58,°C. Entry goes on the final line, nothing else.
5.7,°C
